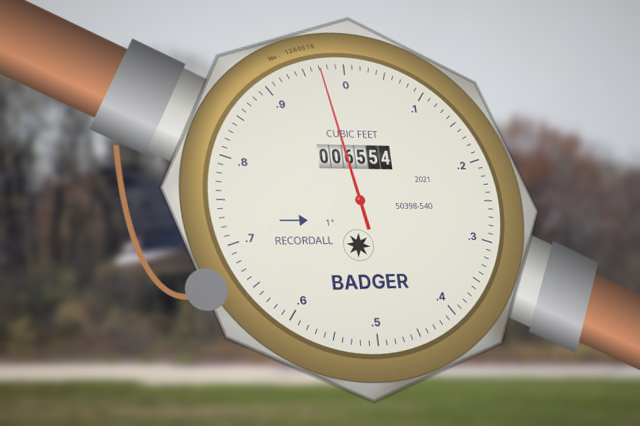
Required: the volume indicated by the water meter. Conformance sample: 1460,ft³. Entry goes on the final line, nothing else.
6553.97,ft³
